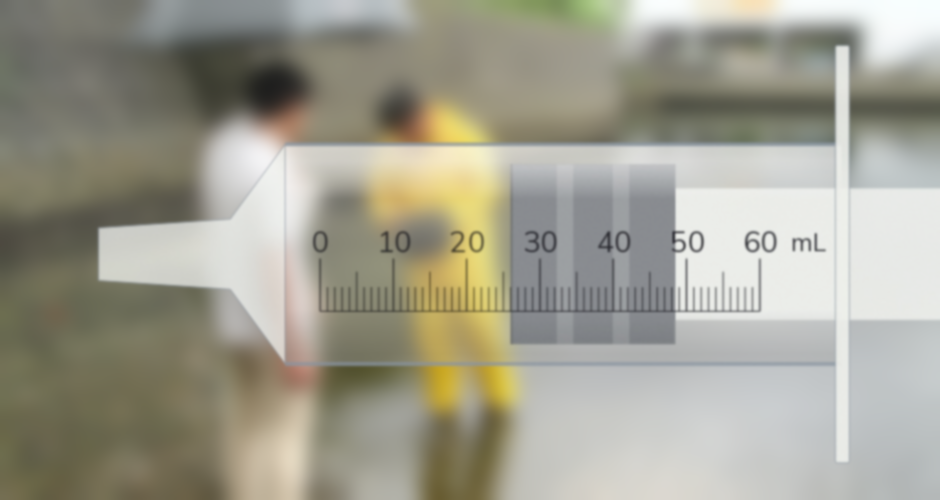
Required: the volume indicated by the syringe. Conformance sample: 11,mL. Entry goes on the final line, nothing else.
26,mL
